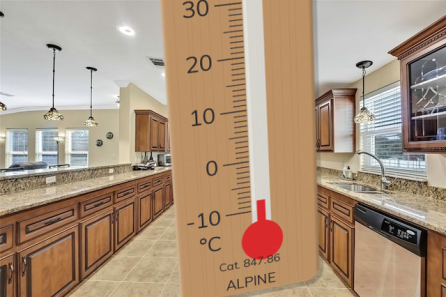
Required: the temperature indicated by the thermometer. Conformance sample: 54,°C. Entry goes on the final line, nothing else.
-8,°C
